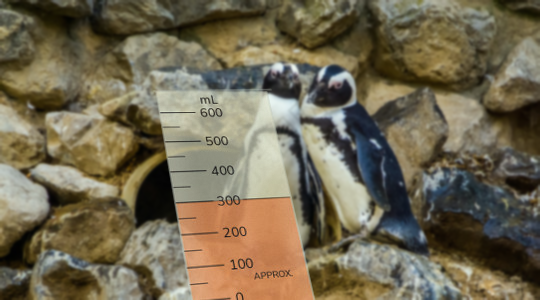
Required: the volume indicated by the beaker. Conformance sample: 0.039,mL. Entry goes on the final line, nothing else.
300,mL
